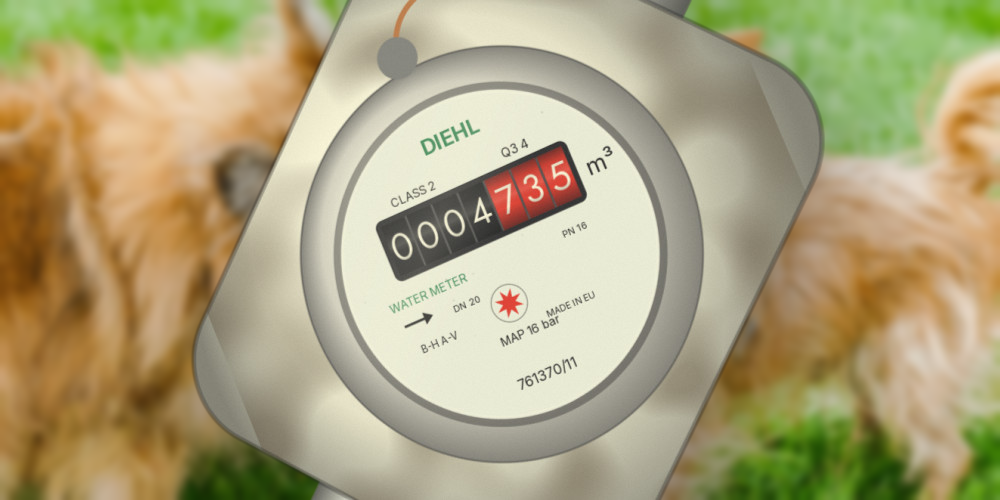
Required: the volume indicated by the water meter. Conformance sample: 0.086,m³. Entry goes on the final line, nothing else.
4.735,m³
